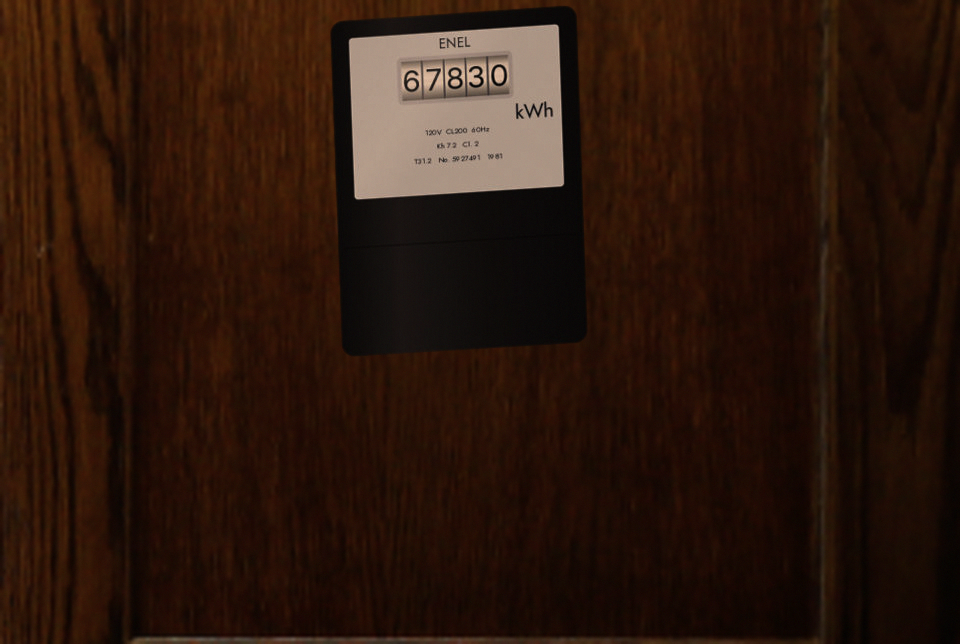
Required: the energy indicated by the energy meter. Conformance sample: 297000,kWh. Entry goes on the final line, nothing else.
67830,kWh
